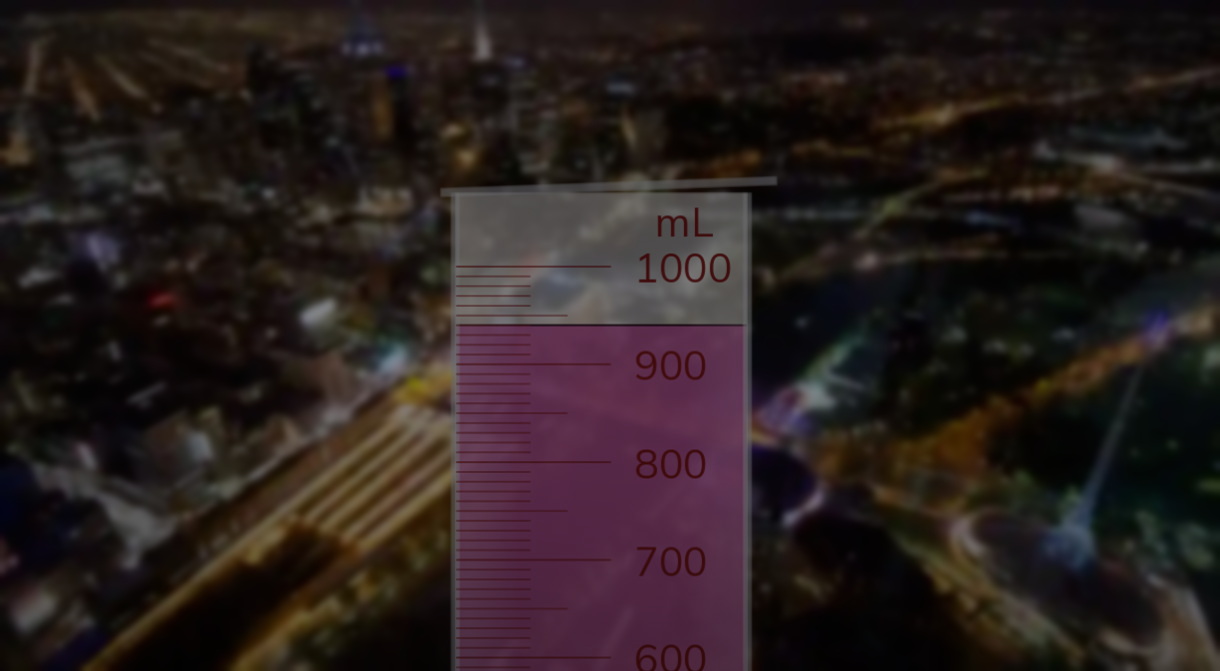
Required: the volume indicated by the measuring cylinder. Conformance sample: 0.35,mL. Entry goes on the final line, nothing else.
940,mL
